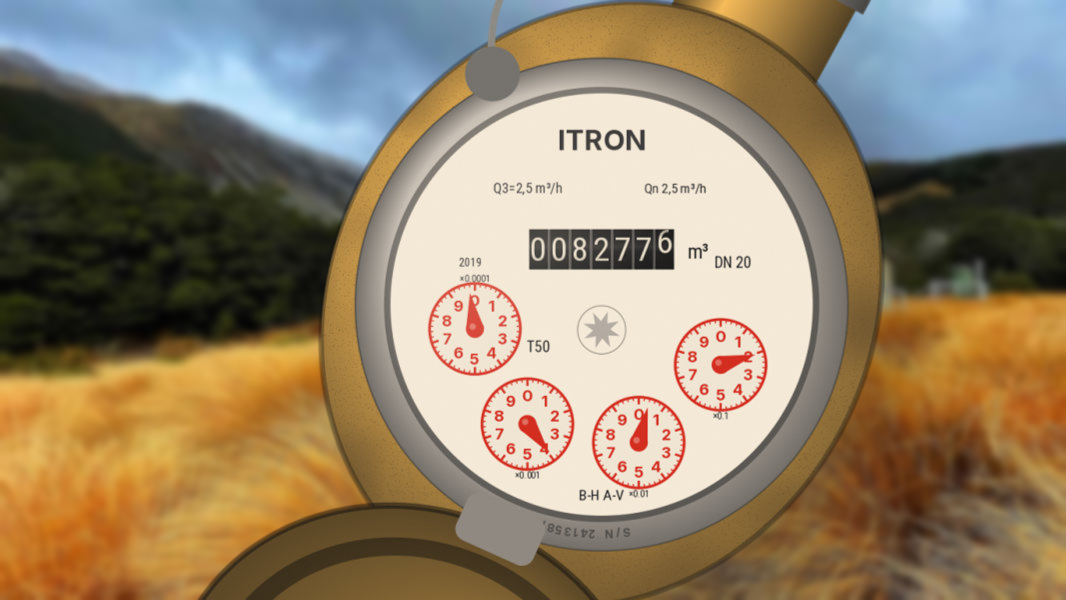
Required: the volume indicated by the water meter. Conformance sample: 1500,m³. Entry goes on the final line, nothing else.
82776.2039,m³
